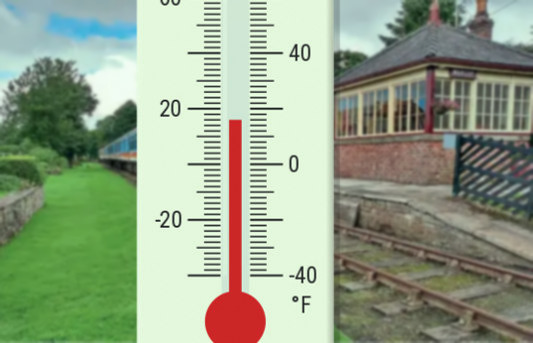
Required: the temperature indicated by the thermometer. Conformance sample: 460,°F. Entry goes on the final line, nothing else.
16,°F
